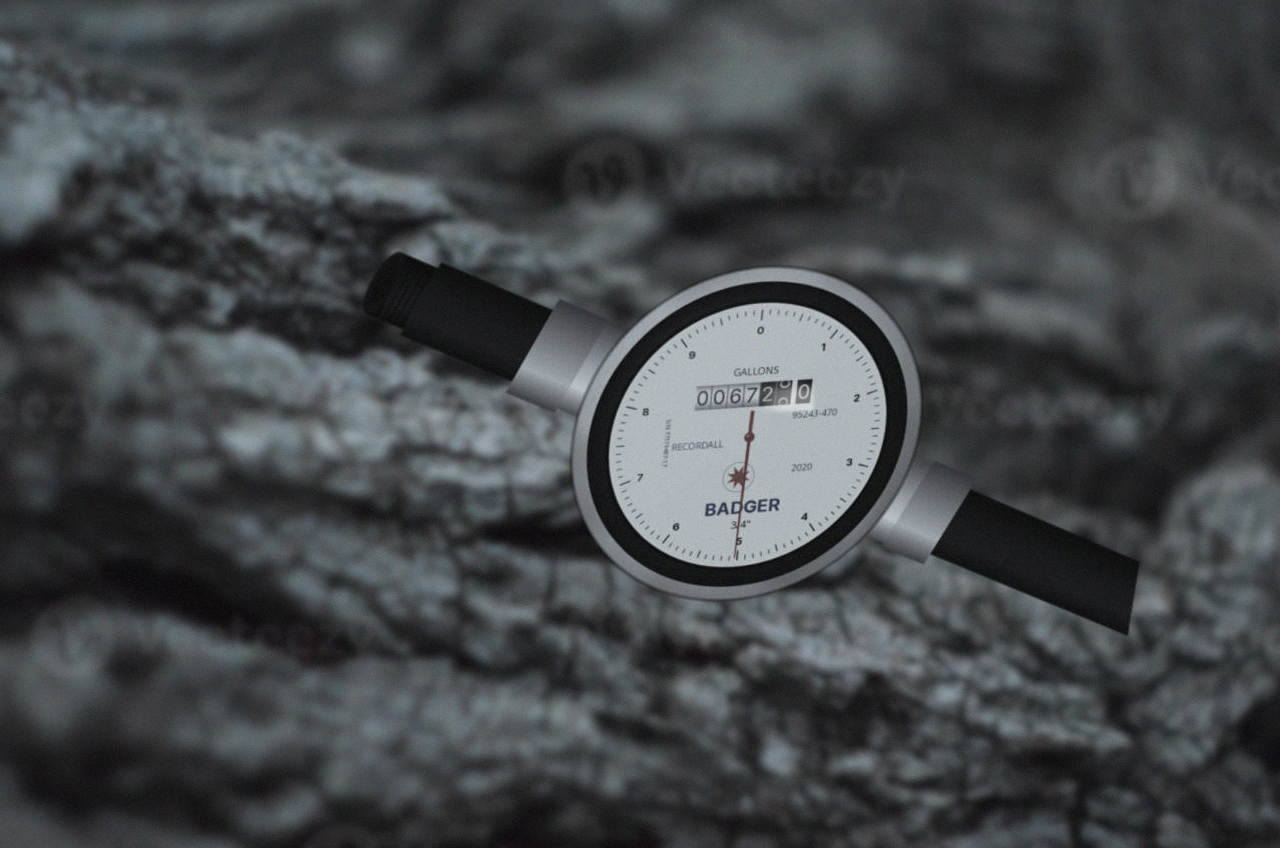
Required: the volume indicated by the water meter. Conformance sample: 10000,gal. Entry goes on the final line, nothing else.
67285.0,gal
